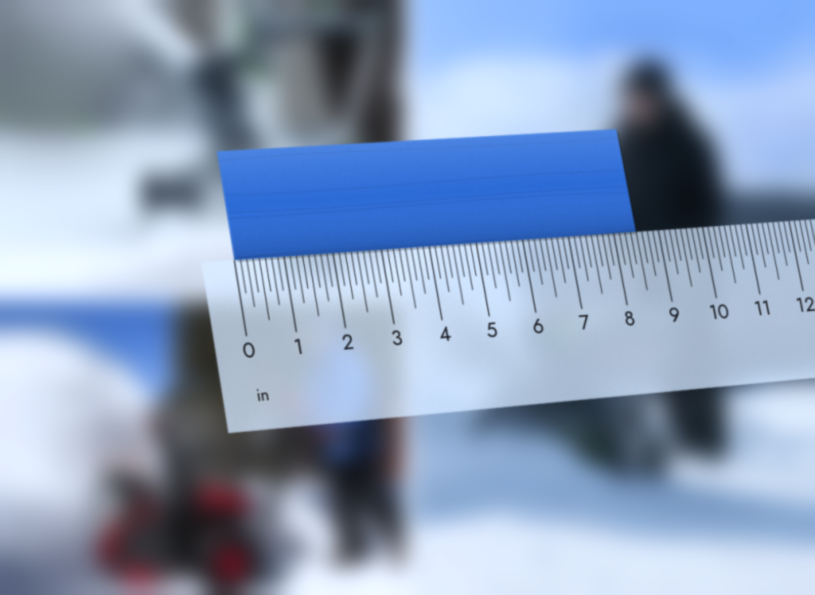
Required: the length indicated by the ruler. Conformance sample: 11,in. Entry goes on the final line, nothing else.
8.5,in
